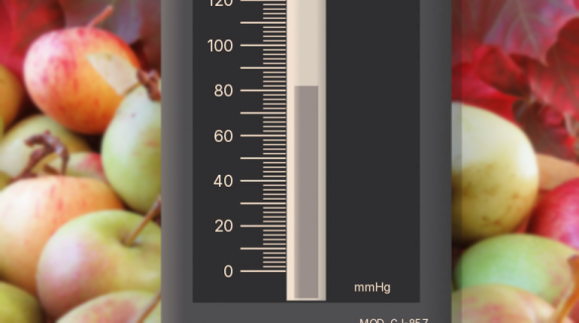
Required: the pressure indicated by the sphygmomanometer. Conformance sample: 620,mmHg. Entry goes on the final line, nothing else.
82,mmHg
